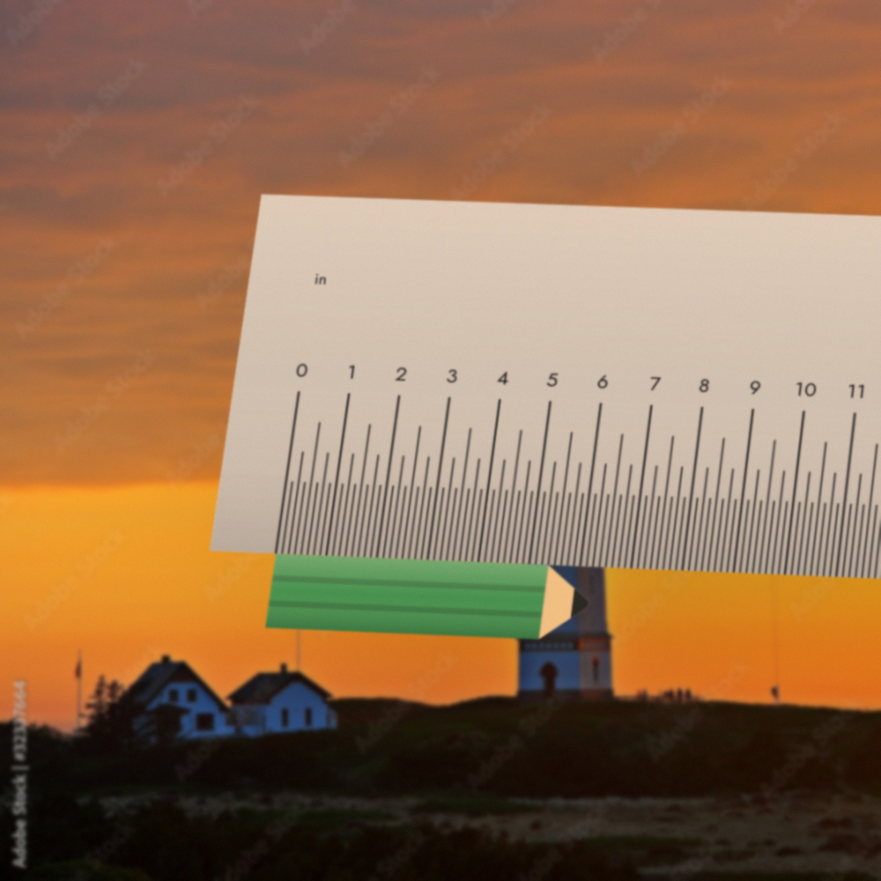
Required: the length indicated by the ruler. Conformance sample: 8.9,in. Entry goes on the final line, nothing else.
6.25,in
